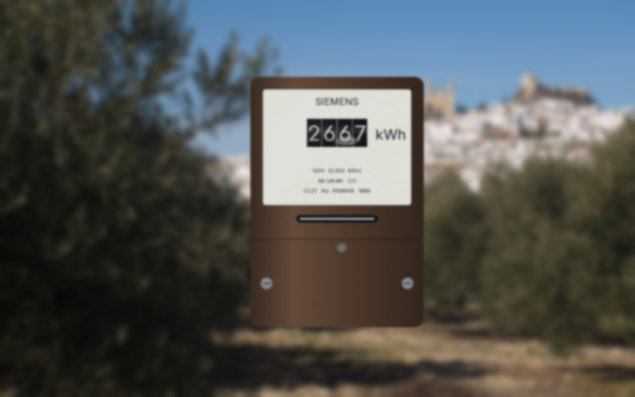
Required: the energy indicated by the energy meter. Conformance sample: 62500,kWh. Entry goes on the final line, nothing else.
2667,kWh
